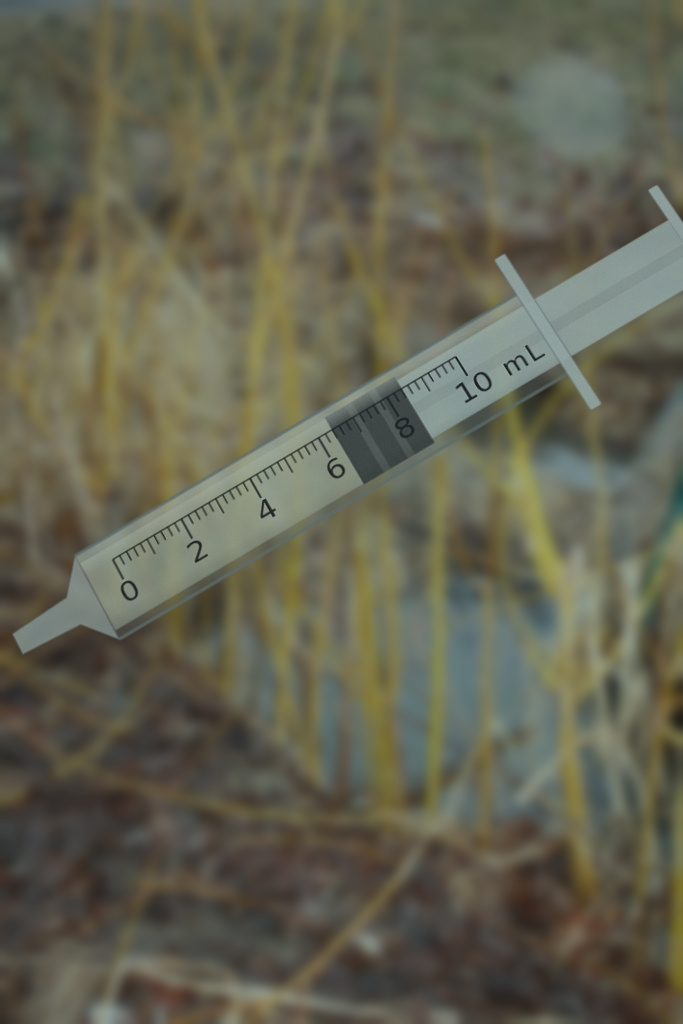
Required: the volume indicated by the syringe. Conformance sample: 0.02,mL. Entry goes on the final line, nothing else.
6.4,mL
